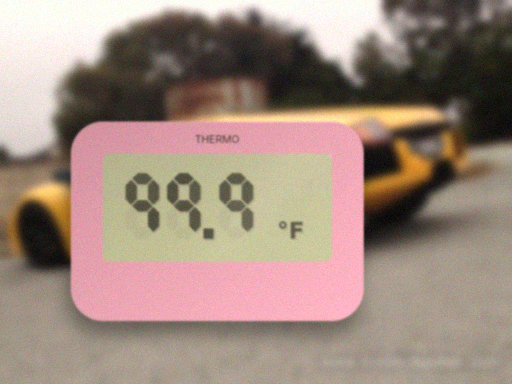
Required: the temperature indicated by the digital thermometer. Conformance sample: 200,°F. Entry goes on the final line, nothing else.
99.9,°F
